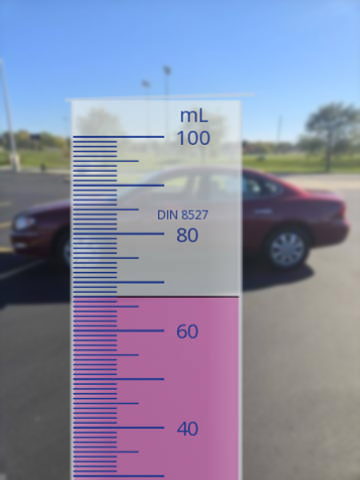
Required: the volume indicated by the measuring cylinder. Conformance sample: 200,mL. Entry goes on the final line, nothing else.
67,mL
